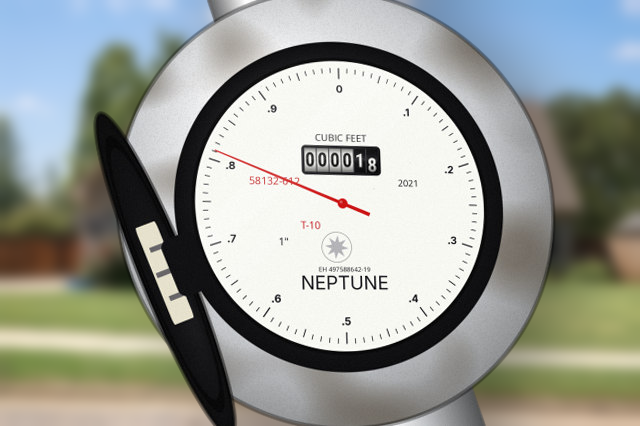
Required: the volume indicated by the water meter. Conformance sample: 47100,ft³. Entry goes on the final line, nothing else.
17.81,ft³
